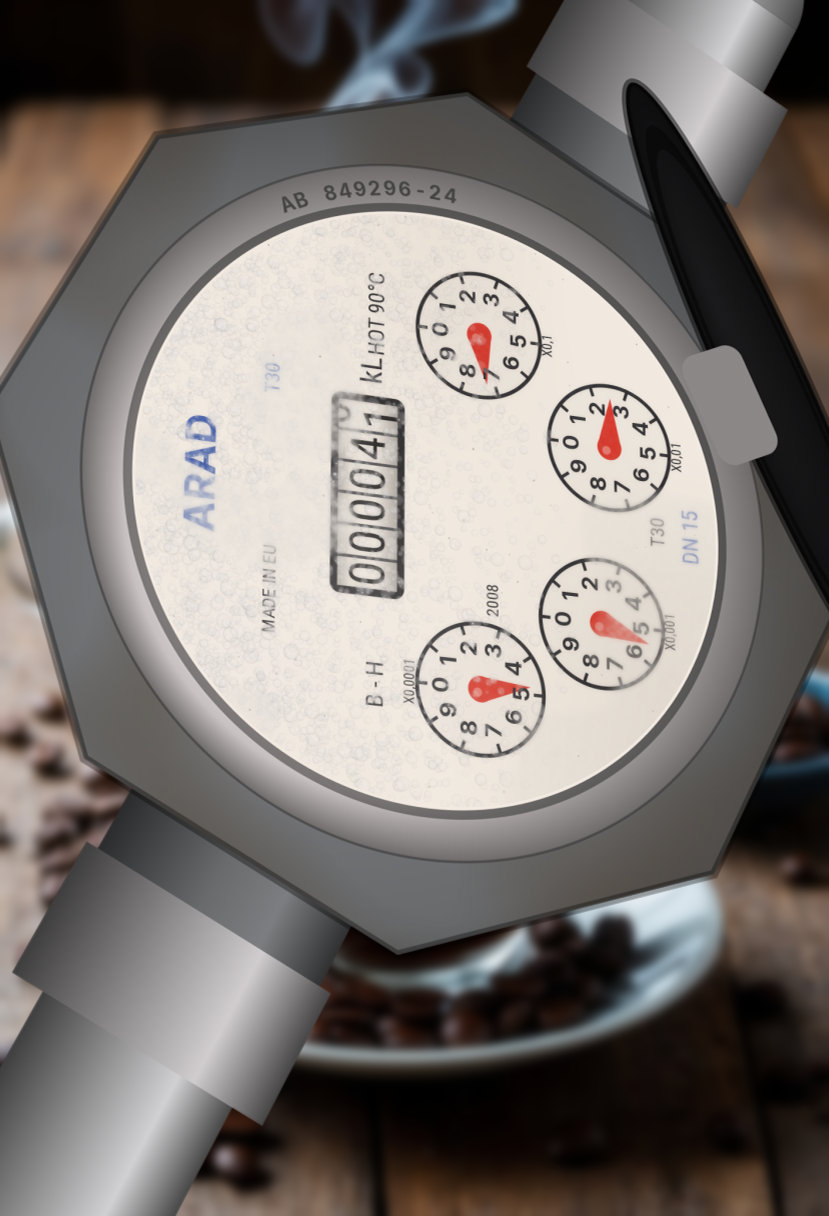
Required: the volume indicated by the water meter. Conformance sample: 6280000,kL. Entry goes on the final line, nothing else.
40.7254,kL
